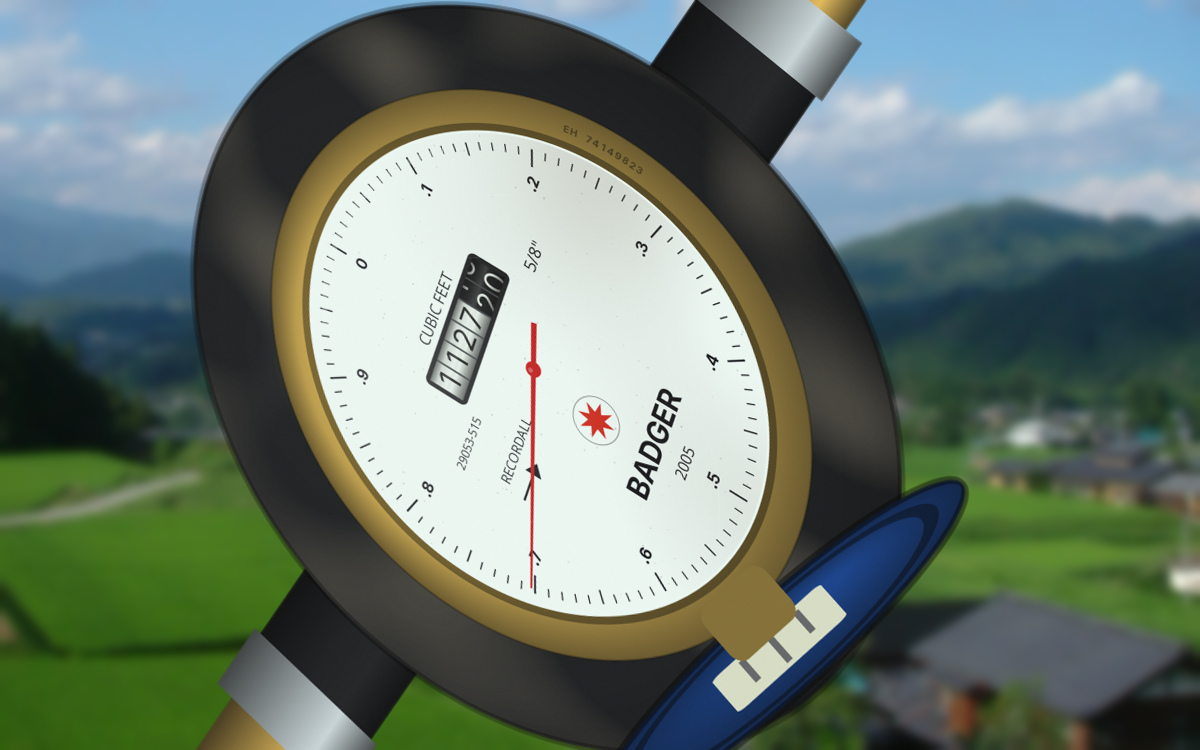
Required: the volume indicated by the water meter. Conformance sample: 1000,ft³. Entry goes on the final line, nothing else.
112719.70,ft³
